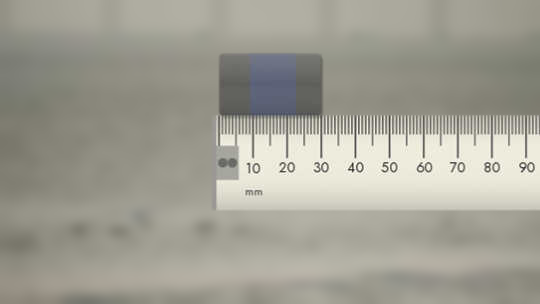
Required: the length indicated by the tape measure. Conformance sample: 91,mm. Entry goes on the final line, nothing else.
30,mm
